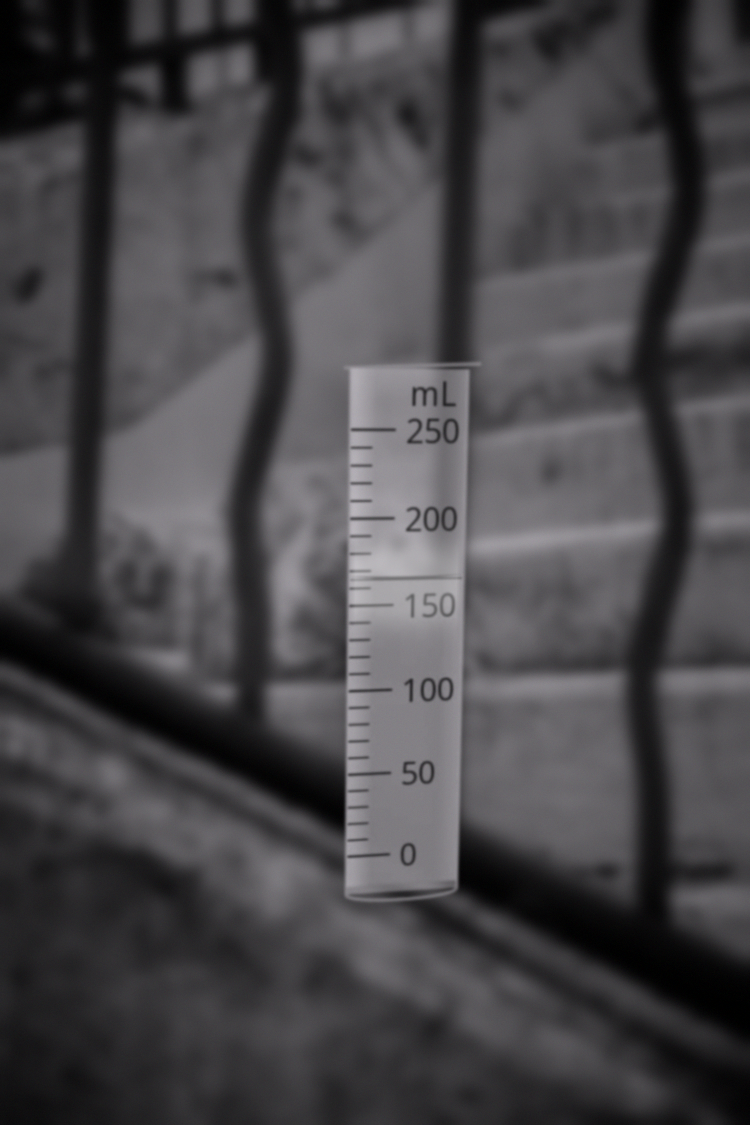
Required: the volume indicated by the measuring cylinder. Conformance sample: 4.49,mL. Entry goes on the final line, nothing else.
165,mL
